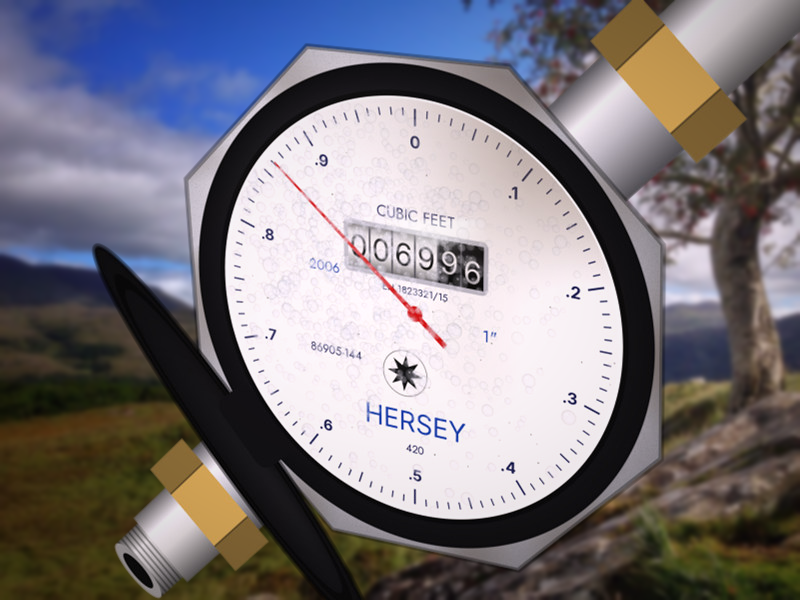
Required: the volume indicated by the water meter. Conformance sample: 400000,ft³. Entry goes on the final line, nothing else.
6995.86,ft³
